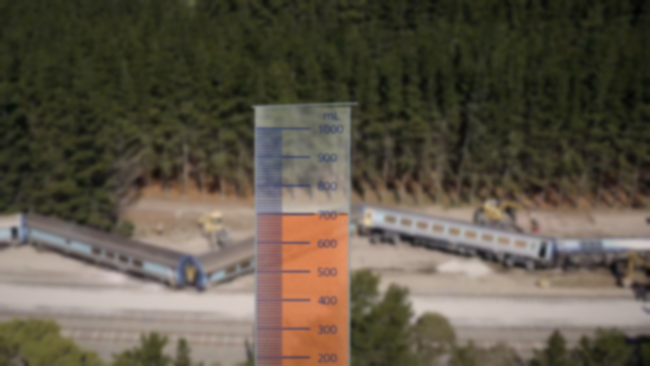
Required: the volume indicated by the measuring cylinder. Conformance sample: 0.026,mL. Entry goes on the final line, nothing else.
700,mL
